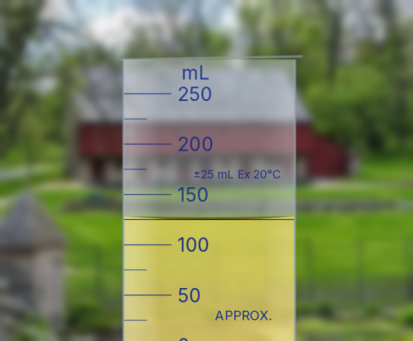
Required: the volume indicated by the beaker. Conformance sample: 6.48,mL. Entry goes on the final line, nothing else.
125,mL
